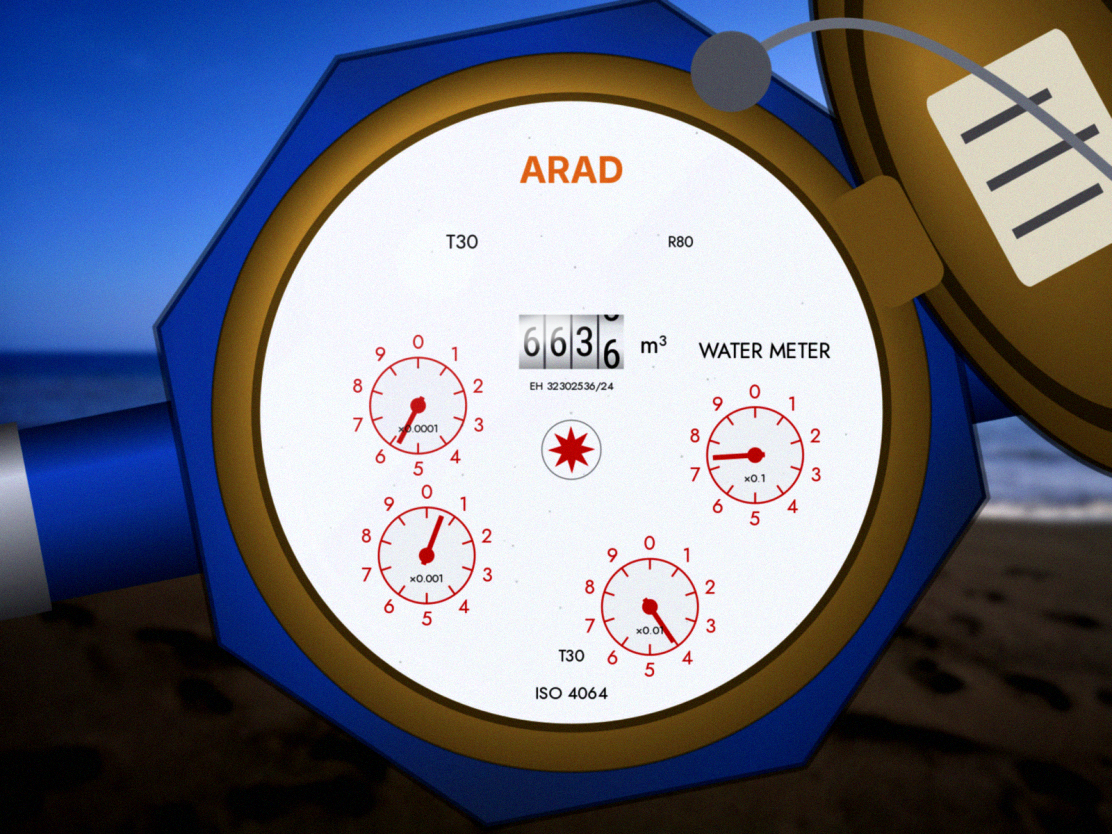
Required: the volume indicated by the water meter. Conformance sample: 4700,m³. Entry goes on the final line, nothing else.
6635.7405,m³
